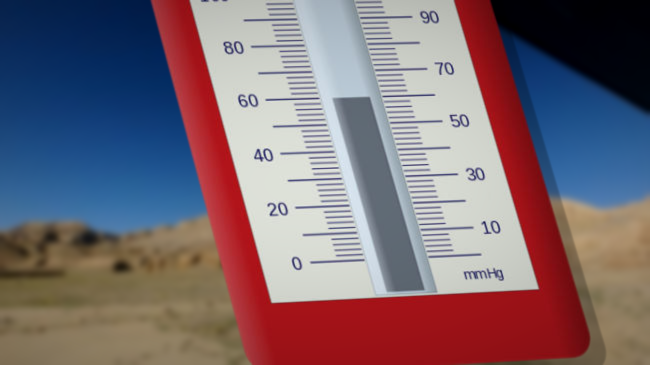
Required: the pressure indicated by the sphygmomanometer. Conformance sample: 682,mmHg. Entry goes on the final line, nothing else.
60,mmHg
